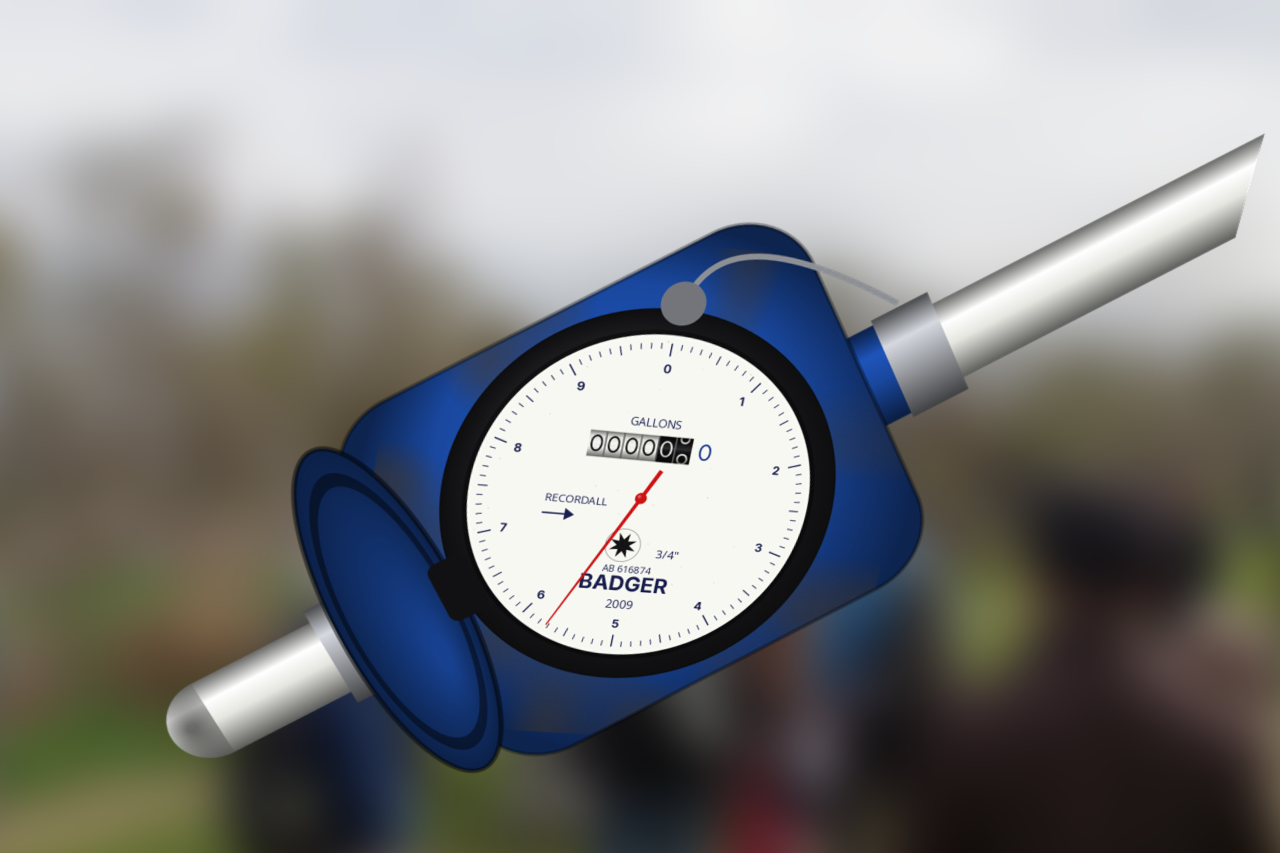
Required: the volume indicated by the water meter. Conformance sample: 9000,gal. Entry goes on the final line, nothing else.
85.7,gal
